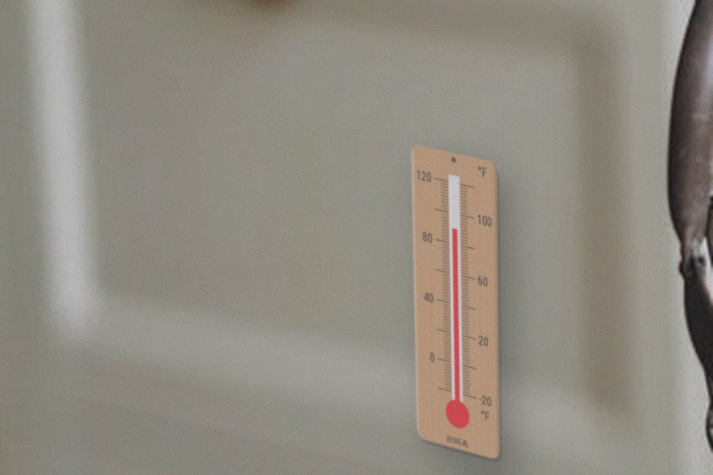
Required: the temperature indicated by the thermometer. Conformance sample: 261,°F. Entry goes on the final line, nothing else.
90,°F
